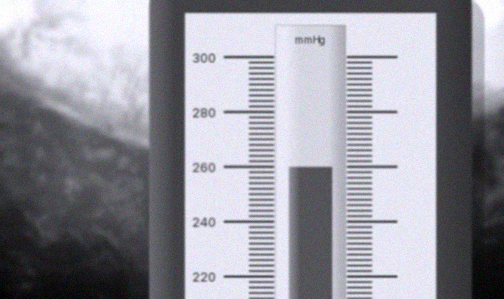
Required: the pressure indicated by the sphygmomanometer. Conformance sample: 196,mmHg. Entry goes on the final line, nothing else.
260,mmHg
